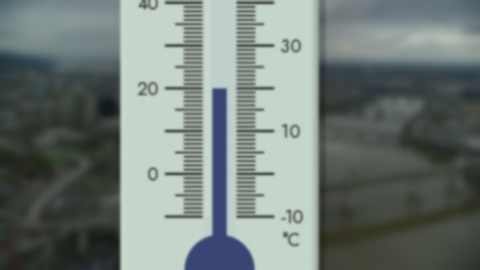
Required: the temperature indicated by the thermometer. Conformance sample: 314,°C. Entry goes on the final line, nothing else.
20,°C
